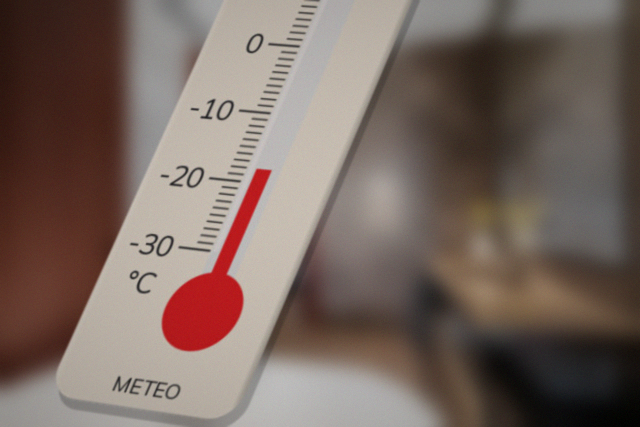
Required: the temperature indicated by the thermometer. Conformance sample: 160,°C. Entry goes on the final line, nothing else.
-18,°C
